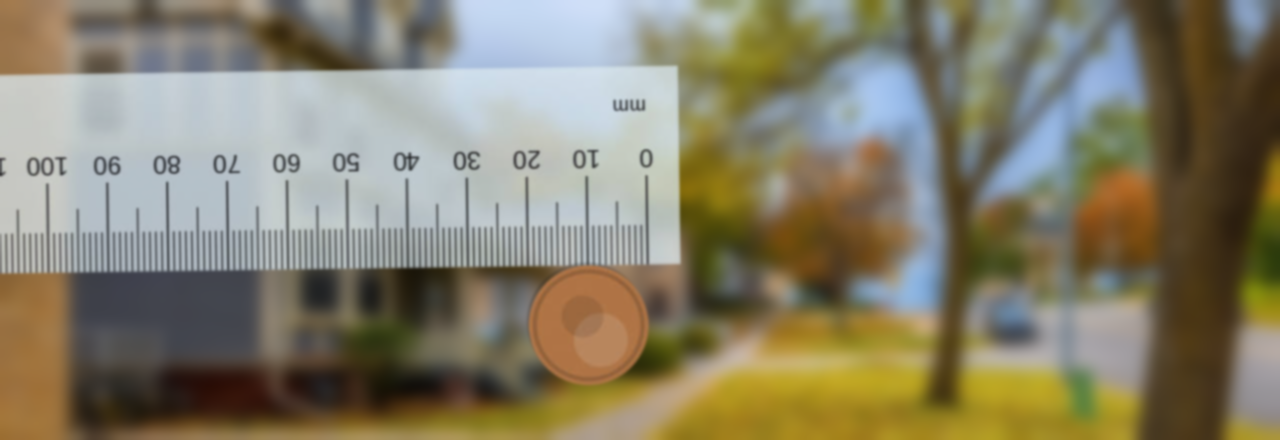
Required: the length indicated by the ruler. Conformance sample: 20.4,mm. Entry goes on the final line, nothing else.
20,mm
